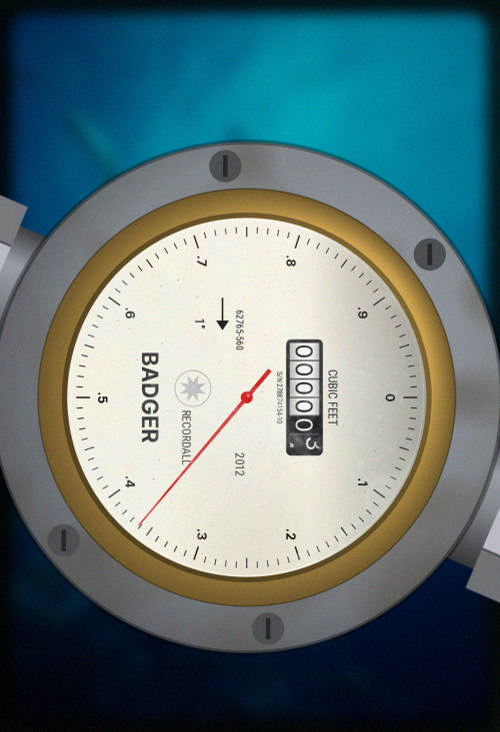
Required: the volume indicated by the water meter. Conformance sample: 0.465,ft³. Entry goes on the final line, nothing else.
3.36,ft³
